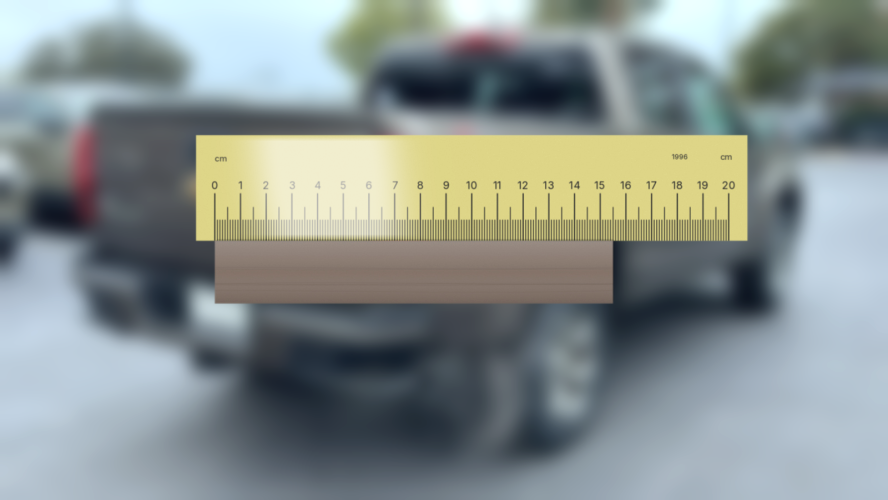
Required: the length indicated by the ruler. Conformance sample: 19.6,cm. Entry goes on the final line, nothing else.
15.5,cm
